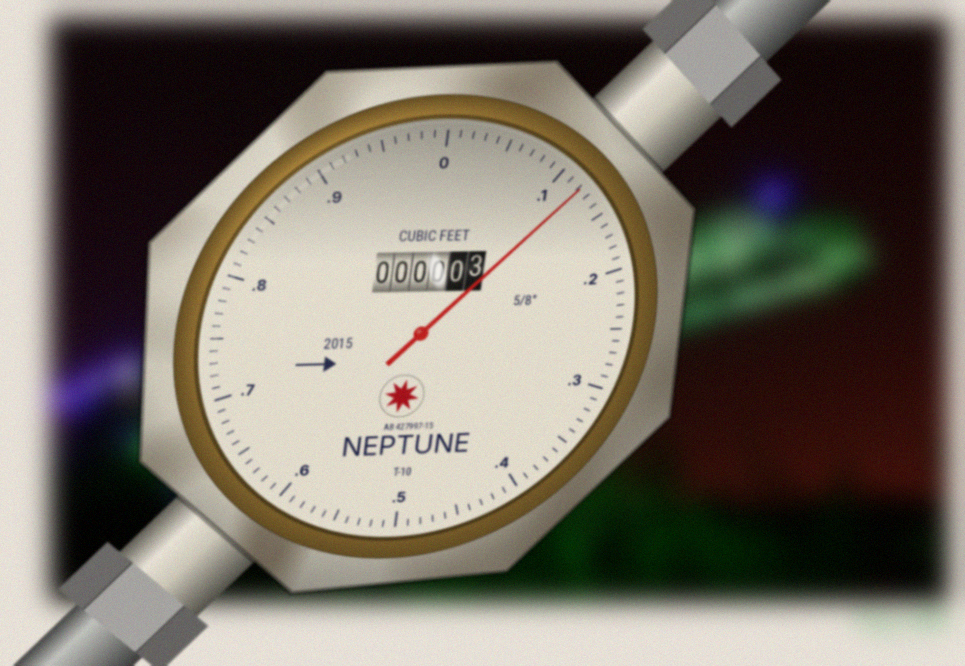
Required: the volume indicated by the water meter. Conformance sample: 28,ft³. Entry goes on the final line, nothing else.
3.12,ft³
